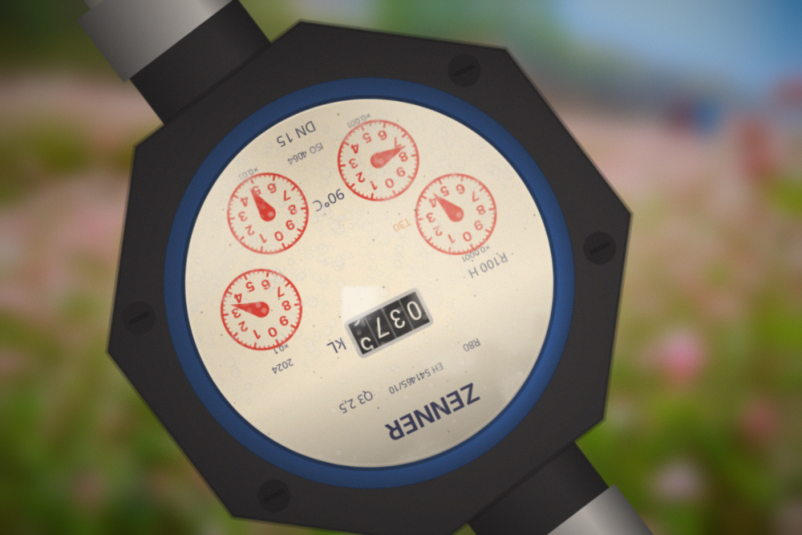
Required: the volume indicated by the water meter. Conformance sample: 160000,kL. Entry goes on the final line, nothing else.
375.3474,kL
